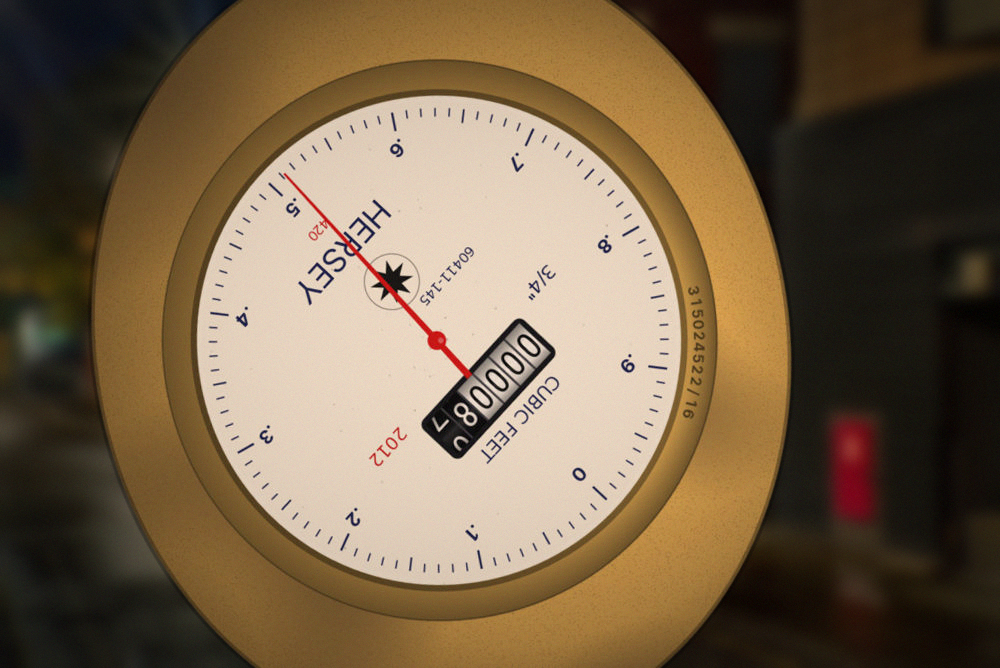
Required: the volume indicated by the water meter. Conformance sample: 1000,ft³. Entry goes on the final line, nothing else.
86.51,ft³
